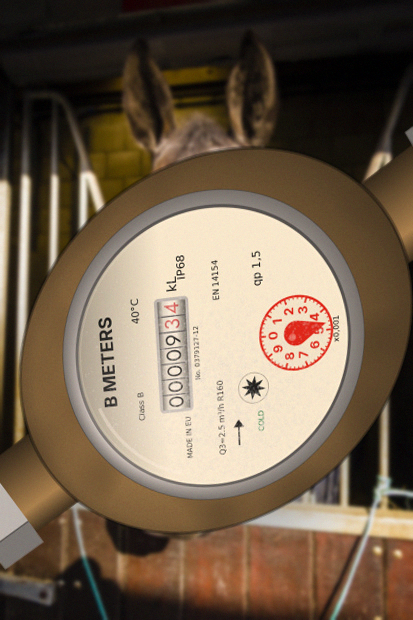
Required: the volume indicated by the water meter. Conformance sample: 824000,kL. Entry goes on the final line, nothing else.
9.344,kL
